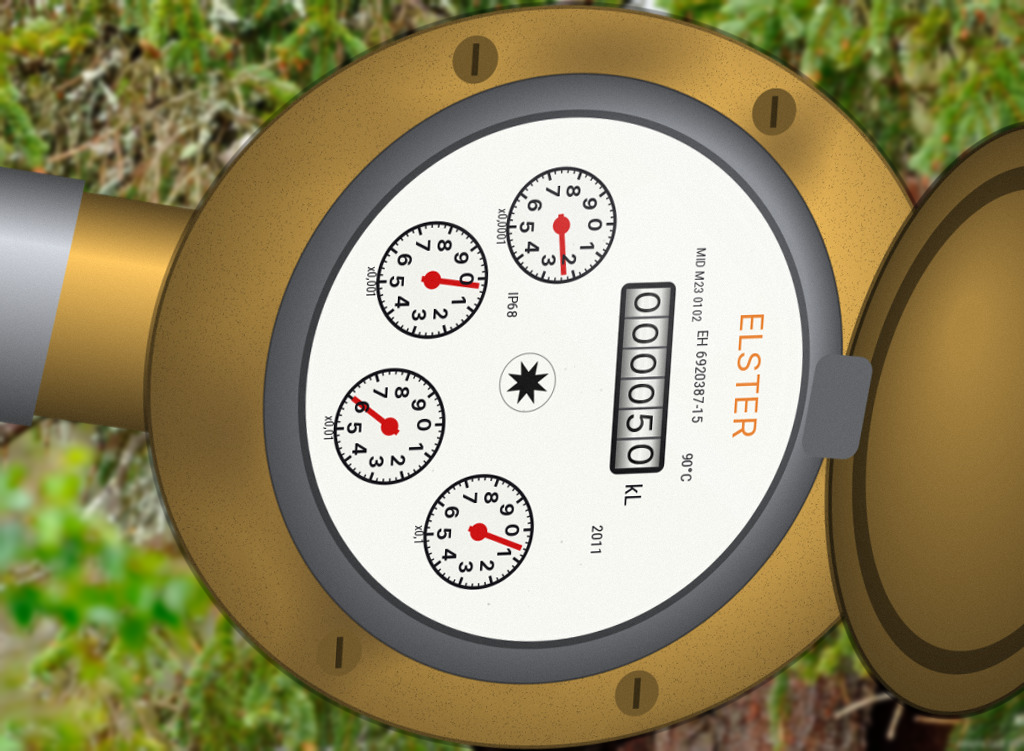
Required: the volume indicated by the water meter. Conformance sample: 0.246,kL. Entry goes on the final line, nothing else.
50.0602,kL
